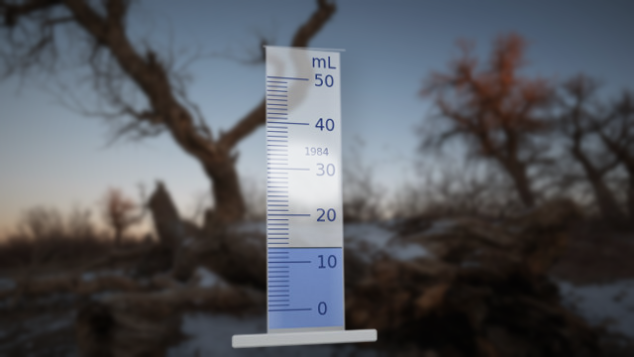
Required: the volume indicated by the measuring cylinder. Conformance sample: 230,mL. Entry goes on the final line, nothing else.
13,mL
